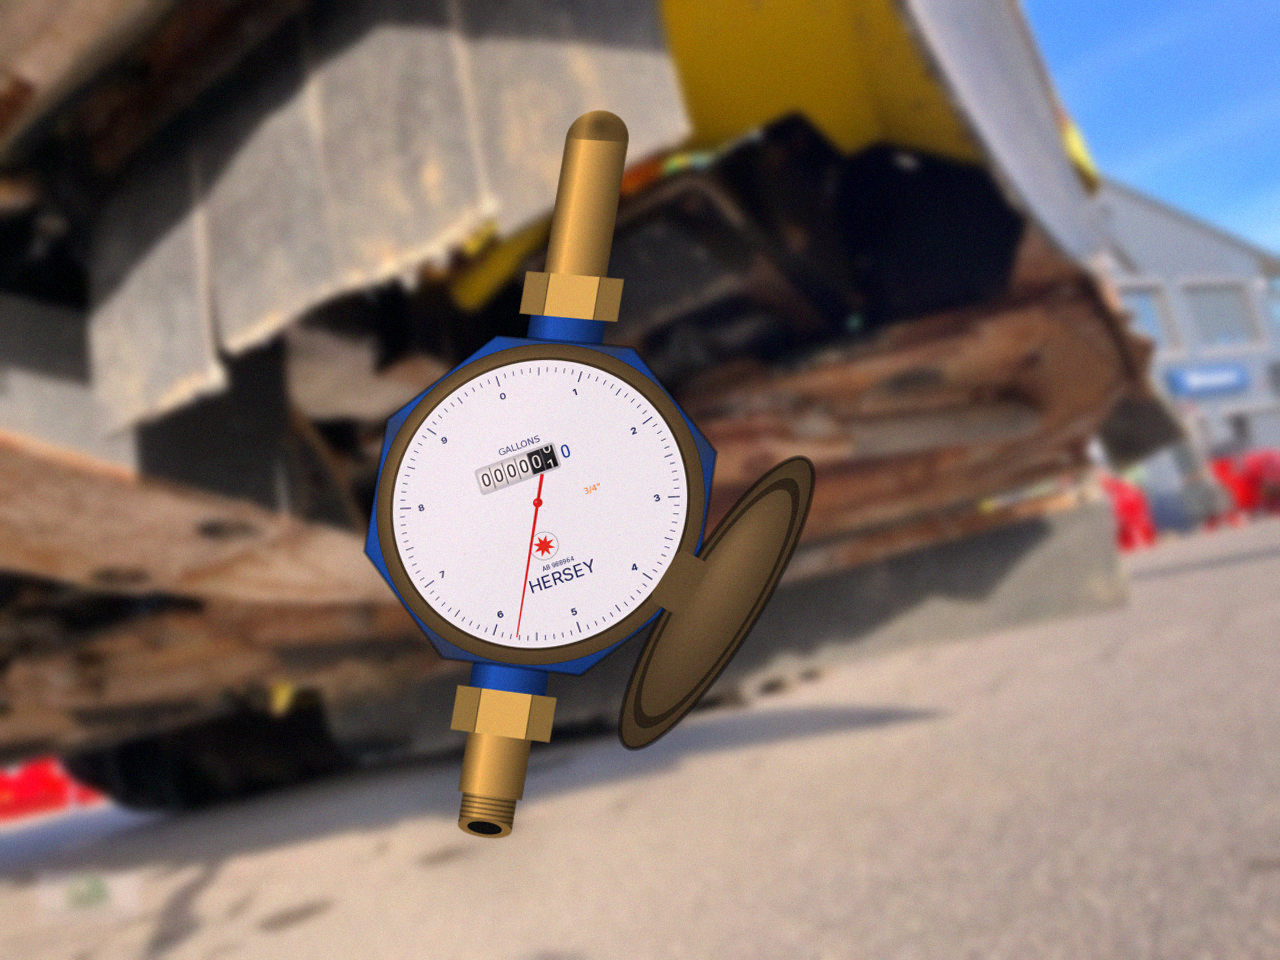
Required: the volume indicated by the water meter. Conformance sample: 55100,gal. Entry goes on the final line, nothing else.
5.7,gal
